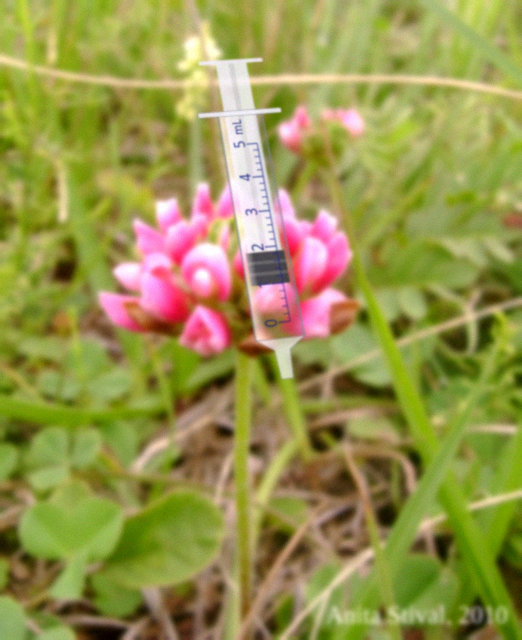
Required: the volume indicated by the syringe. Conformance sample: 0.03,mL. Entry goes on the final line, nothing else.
1,mL
